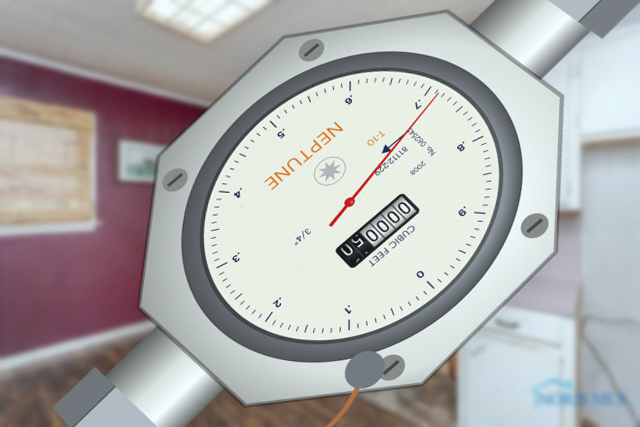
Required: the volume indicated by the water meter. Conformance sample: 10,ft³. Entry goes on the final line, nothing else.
49.71,ft³
